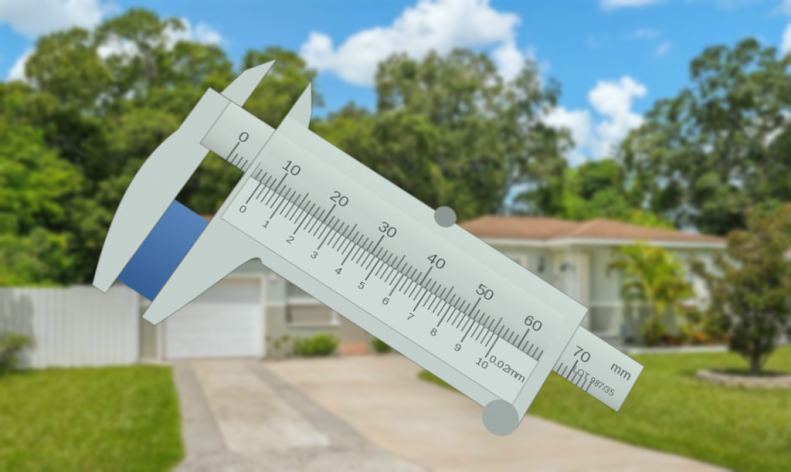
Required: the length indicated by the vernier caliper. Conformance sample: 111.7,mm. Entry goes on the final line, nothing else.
7.2,mm
